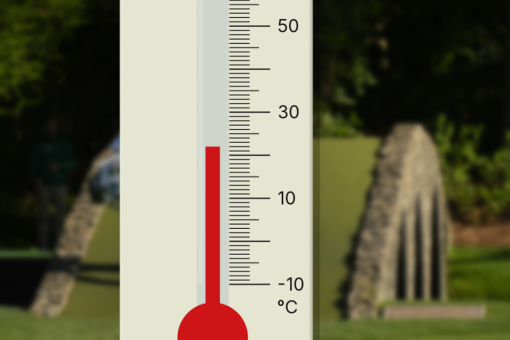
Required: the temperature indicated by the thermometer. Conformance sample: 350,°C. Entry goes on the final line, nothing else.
22,°C
